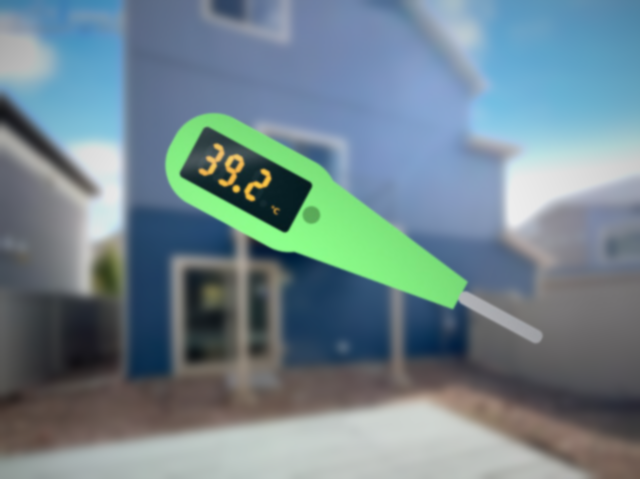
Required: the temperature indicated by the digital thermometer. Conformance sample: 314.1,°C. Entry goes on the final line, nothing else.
39.2,°C
